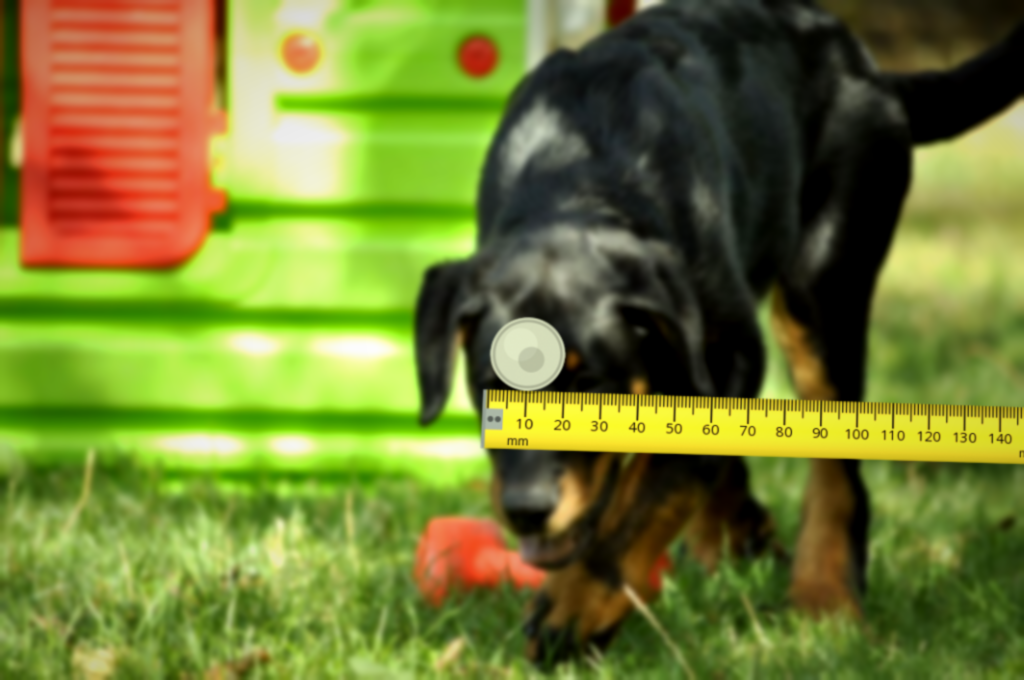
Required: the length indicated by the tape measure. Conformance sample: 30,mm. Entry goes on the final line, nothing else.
20,mm
